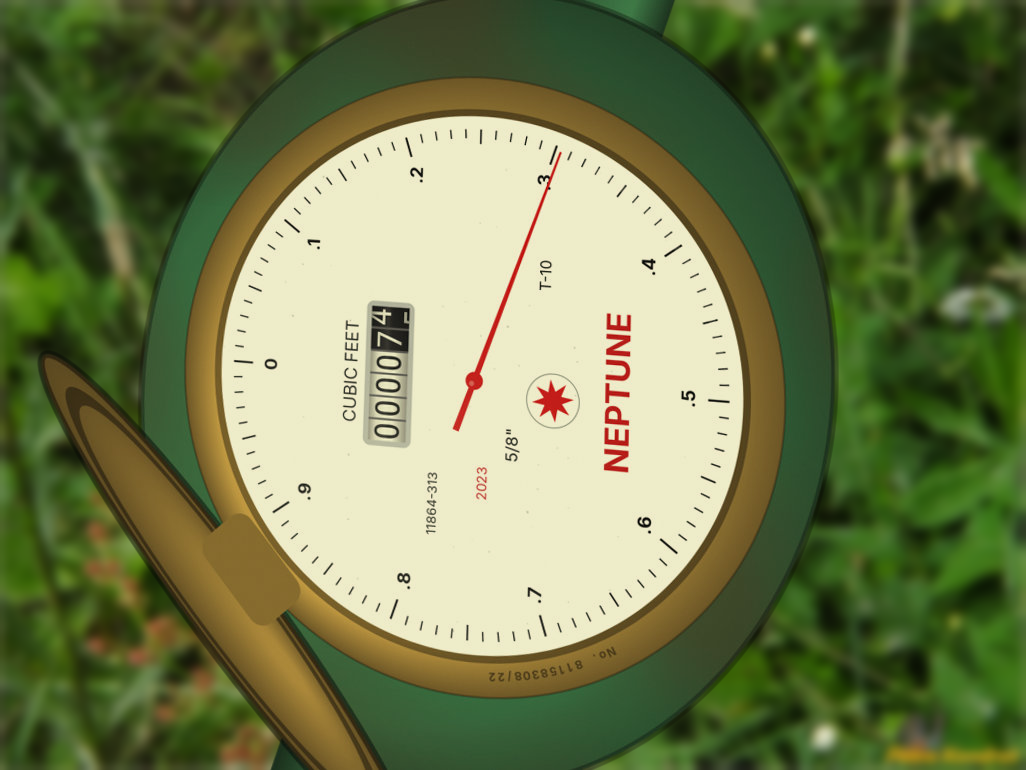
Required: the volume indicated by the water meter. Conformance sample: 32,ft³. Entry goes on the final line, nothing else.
74.30,ft³
